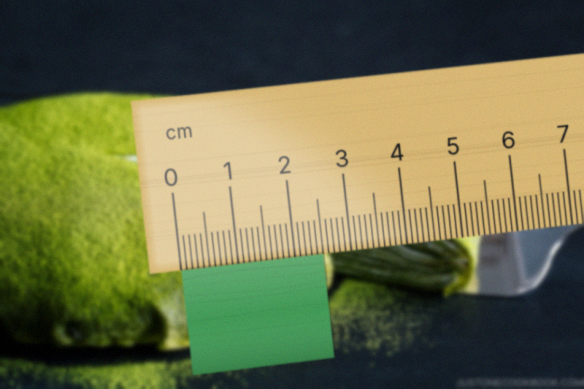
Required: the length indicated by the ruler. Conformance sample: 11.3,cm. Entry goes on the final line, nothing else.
2.5,cm
